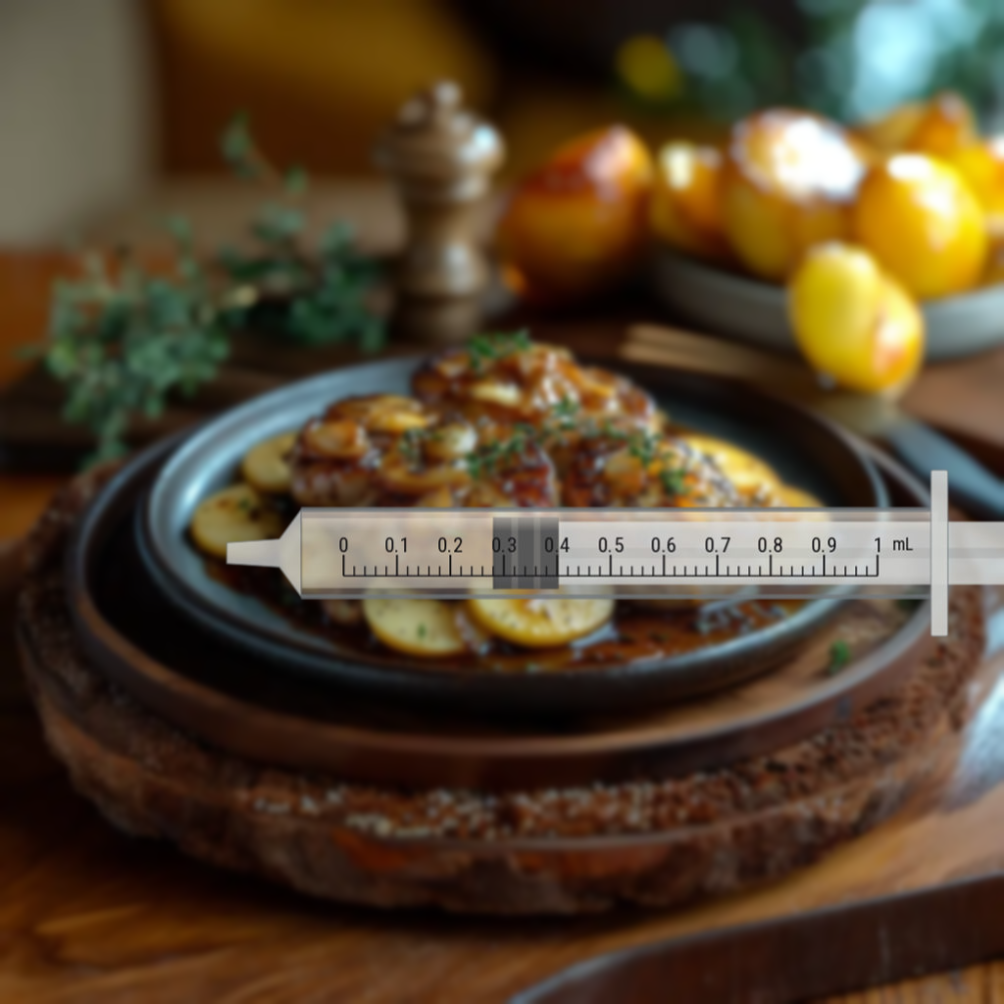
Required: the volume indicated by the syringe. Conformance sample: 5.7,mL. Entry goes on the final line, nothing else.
0.28,mL
